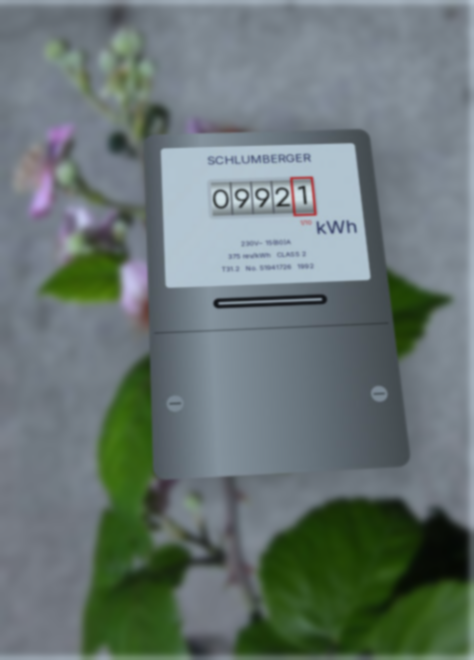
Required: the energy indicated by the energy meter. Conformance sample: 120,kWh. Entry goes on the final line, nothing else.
992.1,kWh
